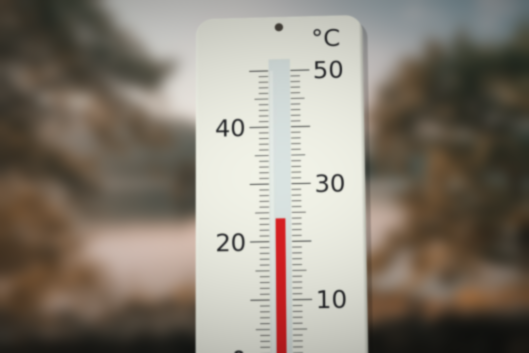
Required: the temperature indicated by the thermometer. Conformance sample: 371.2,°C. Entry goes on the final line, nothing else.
24,°C
